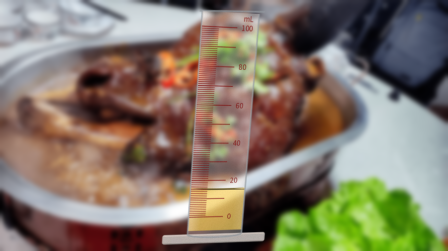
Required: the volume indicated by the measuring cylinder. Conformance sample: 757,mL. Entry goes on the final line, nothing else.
15,mL
